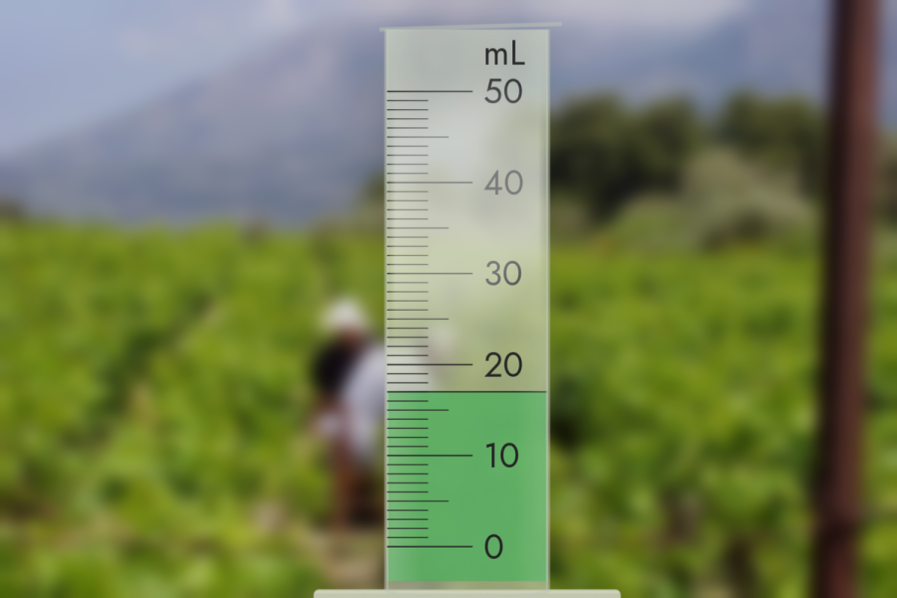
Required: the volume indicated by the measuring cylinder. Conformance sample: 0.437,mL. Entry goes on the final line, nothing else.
17,mL
